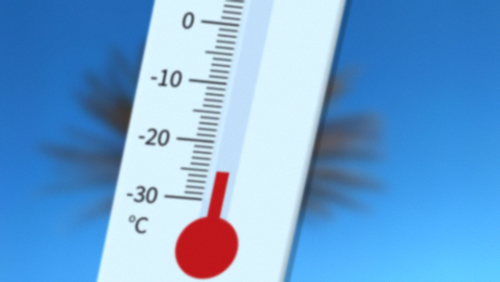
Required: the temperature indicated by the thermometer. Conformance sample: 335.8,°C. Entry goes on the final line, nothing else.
-25,°C
